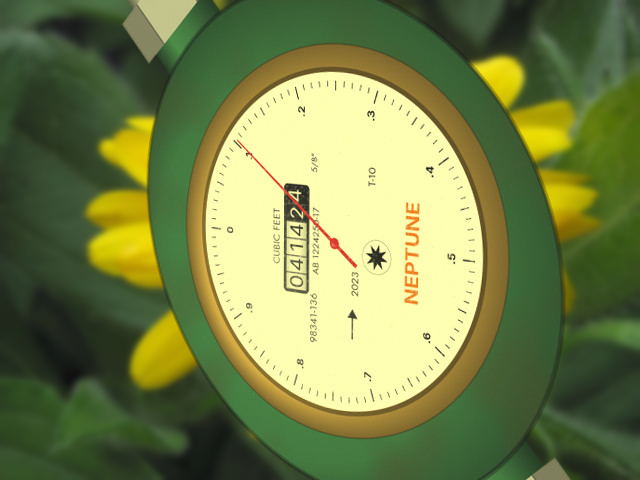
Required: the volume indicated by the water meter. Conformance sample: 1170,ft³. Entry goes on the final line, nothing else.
41424.10,ft³
